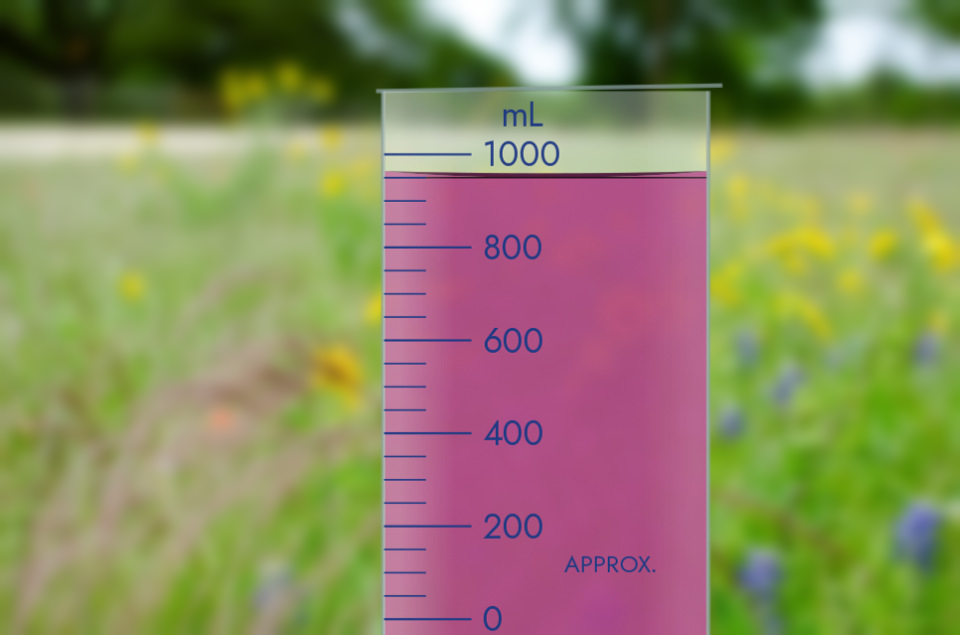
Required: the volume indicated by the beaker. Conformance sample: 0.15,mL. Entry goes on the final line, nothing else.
950,mL
